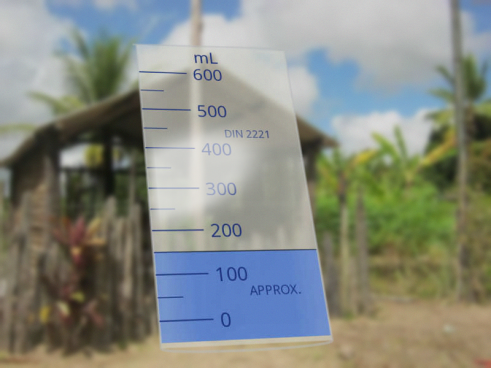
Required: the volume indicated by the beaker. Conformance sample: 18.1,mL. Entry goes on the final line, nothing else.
150,mL
